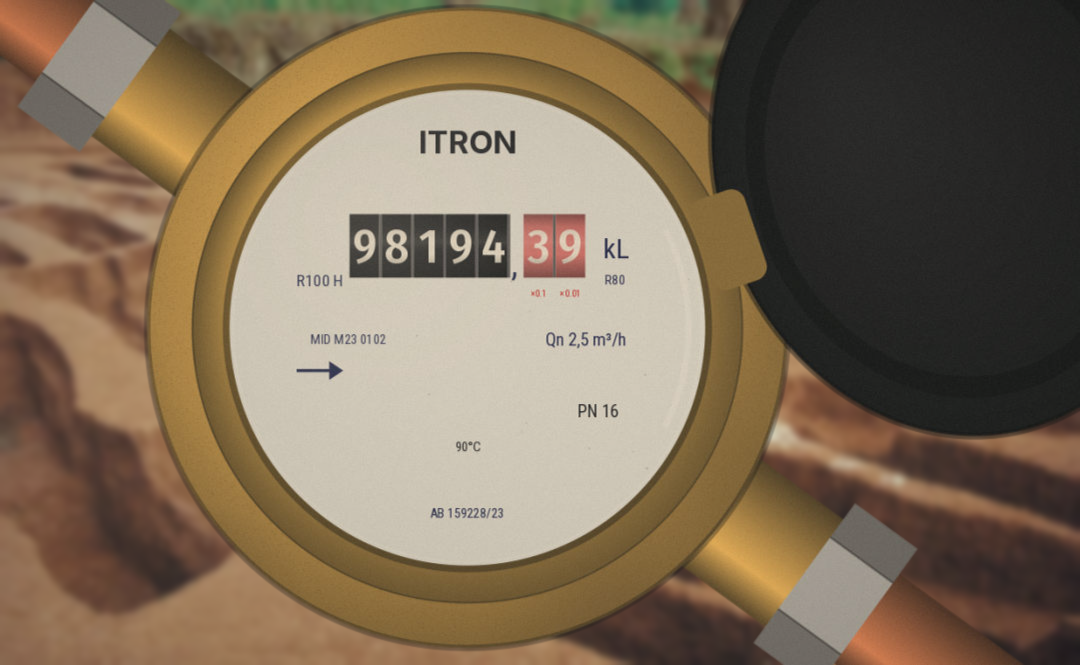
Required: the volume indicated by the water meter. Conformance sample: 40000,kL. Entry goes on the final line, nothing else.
98194.39,kL
